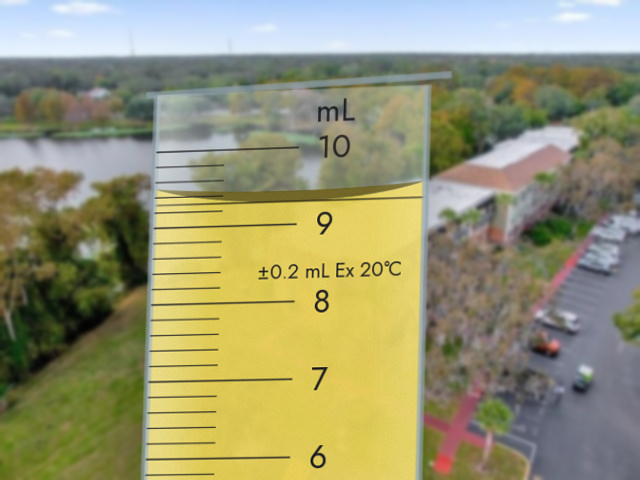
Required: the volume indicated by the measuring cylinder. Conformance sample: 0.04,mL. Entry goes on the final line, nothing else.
9.3,mL
